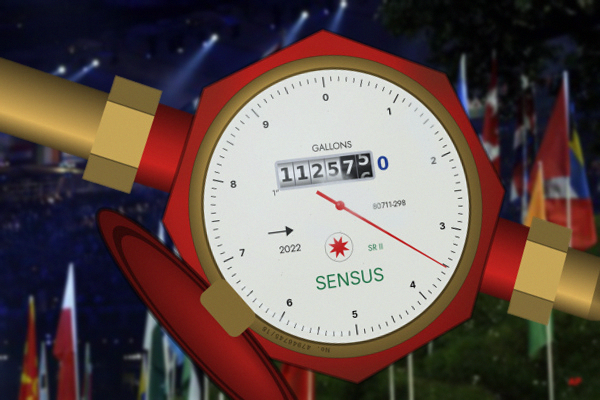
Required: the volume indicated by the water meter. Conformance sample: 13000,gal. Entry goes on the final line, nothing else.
1125753.5,gal
